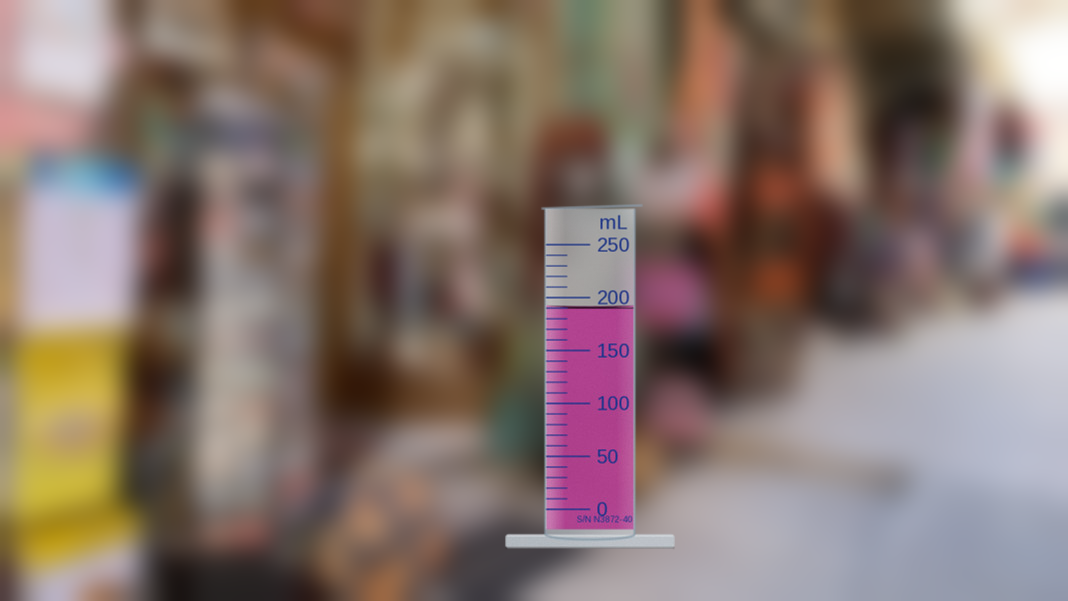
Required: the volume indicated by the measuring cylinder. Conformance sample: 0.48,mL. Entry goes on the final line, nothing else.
190,mL
